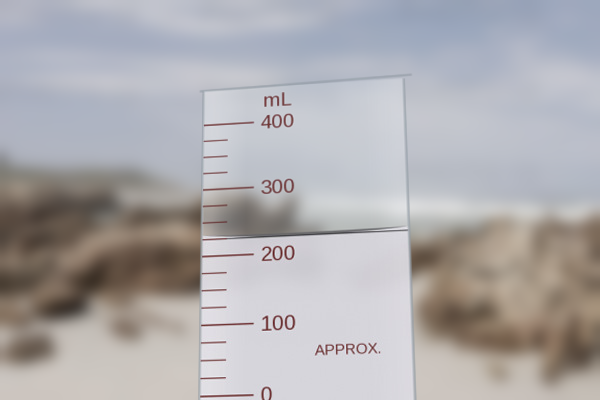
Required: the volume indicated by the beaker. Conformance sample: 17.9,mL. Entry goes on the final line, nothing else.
225,mL
